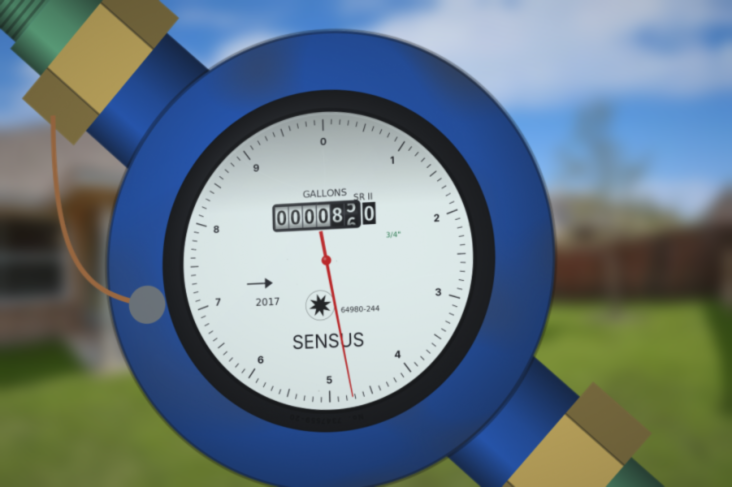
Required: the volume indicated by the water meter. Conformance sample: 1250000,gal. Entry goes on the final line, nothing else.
854.7,gal
